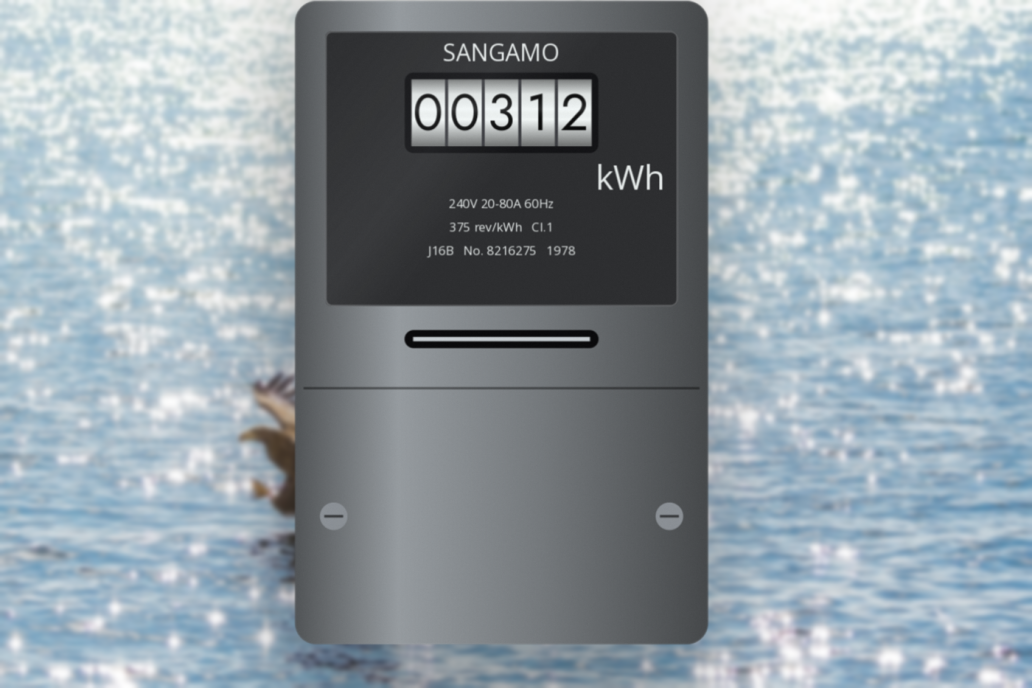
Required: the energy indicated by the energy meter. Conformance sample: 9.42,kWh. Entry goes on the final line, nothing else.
312,kWh
